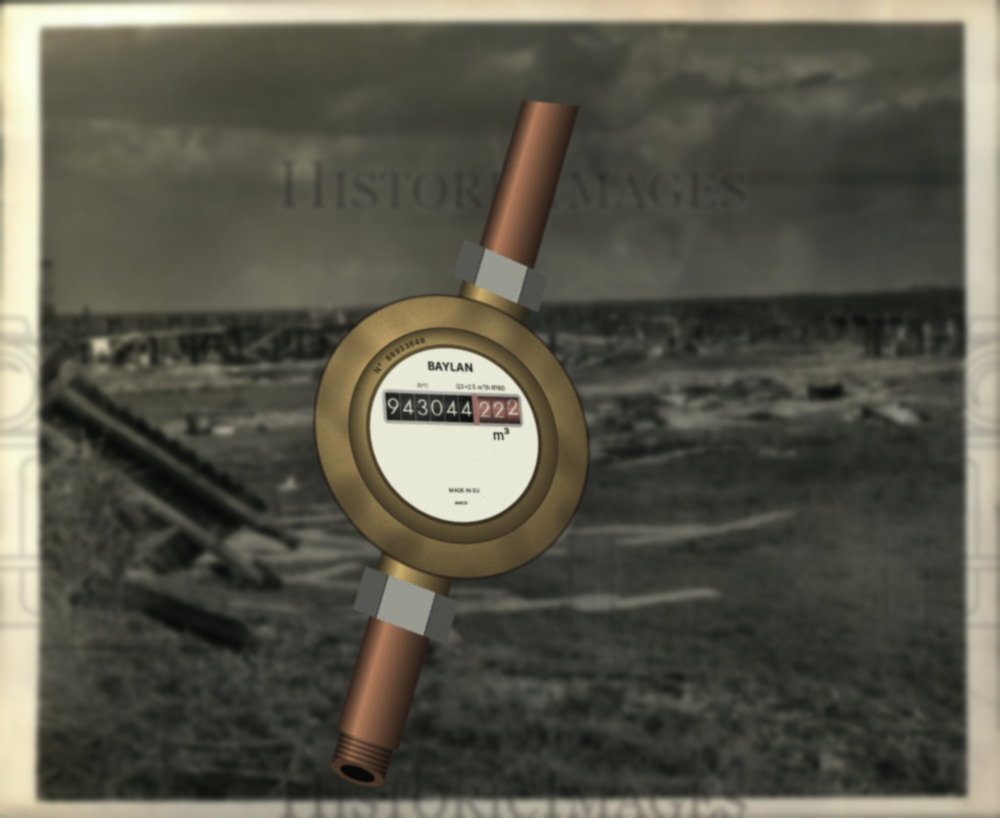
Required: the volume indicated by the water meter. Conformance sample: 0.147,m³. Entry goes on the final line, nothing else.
943044.222,m³
